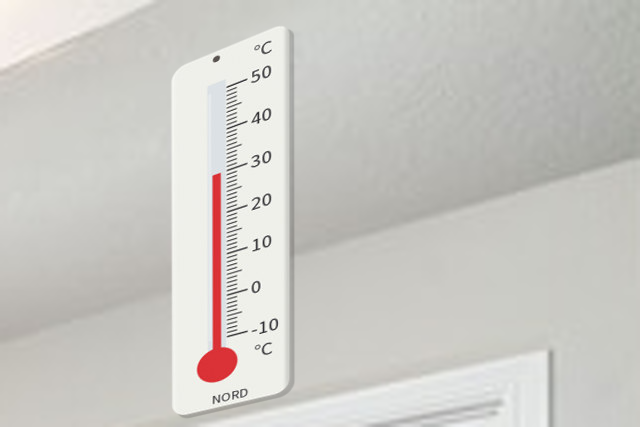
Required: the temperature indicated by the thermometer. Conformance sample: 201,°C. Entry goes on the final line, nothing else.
30,°C
